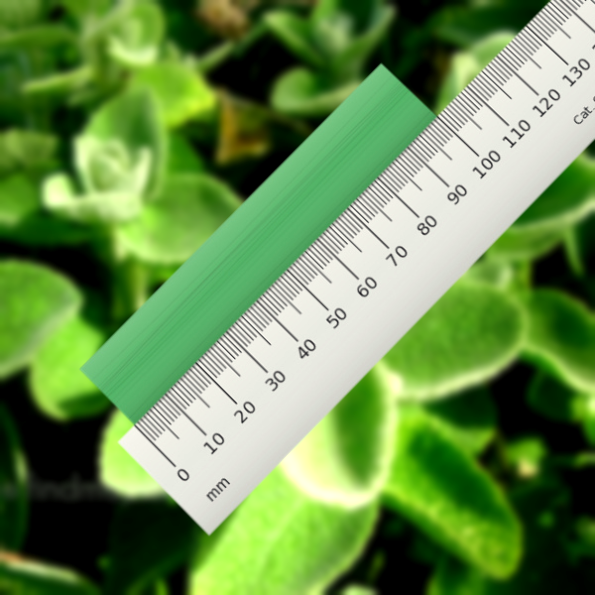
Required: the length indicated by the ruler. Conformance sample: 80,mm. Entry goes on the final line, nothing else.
100,mm
